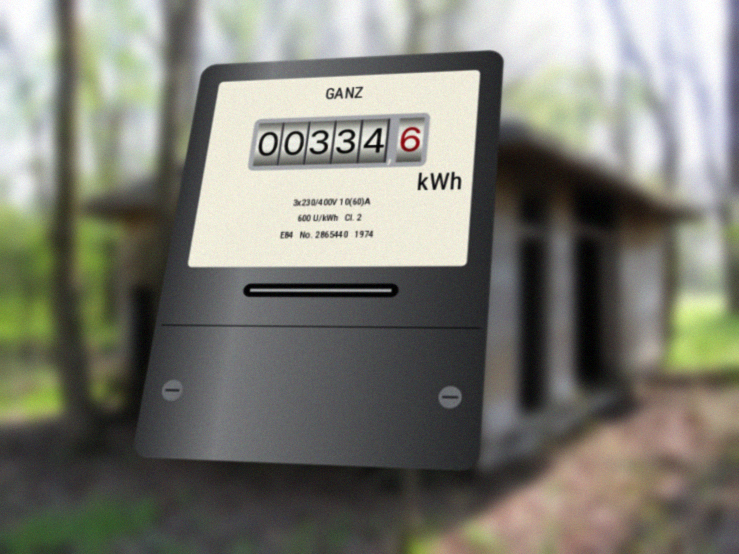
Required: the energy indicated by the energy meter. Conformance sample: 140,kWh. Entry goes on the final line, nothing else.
334.6,kWh
